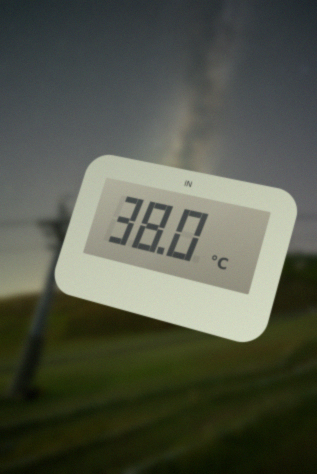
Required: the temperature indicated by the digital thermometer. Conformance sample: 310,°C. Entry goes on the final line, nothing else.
38.0,°C
